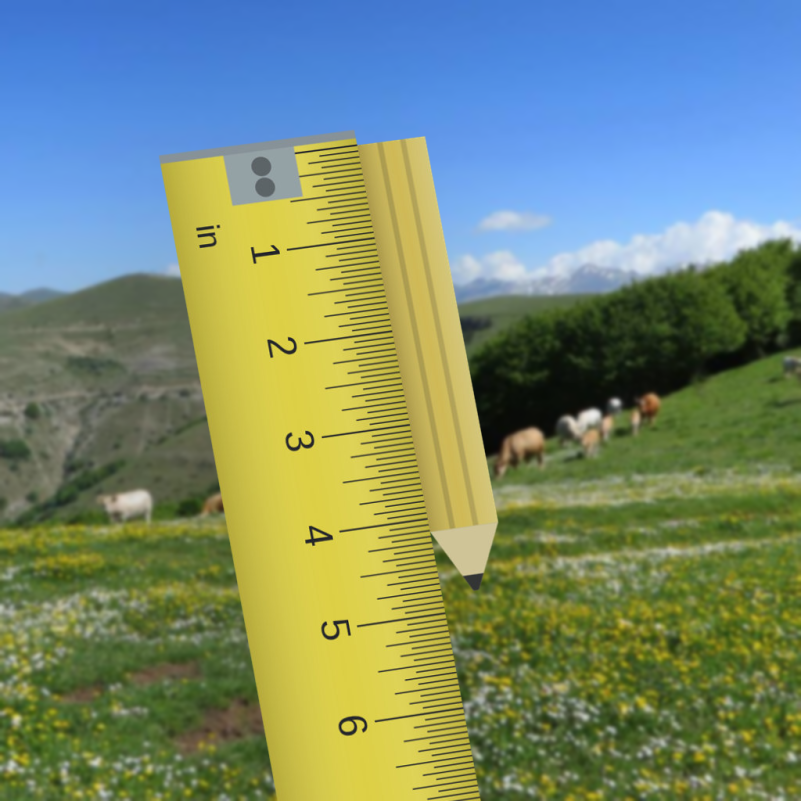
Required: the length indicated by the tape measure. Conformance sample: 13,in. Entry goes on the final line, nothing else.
4.8125,in
